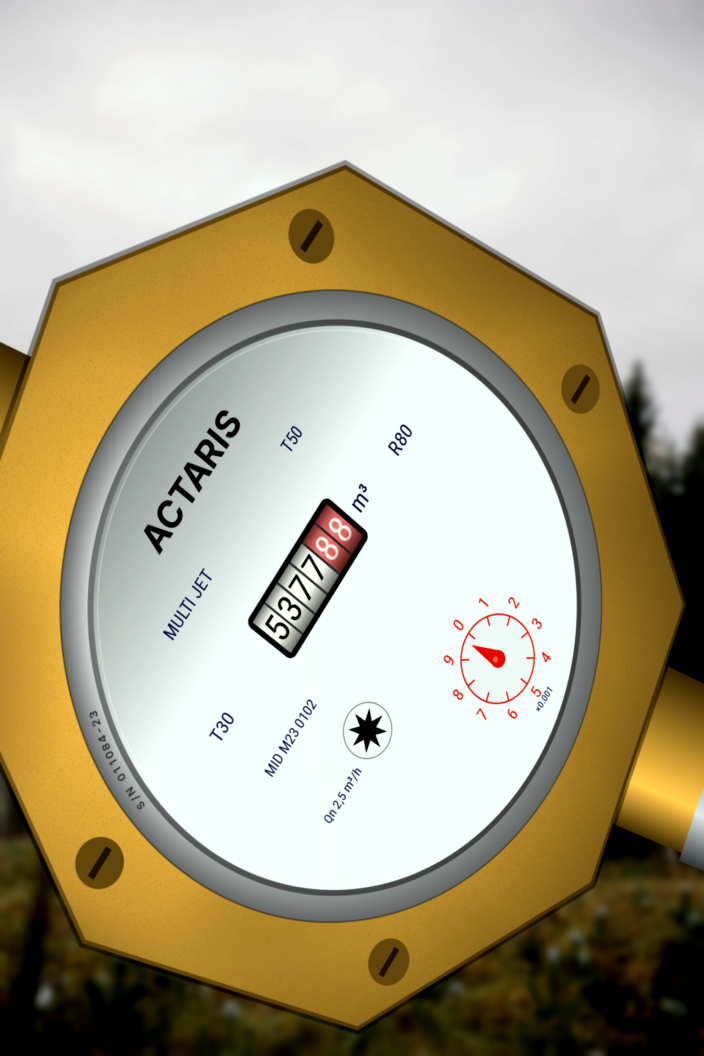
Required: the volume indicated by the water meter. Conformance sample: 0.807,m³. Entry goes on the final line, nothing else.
5377.879,m³
